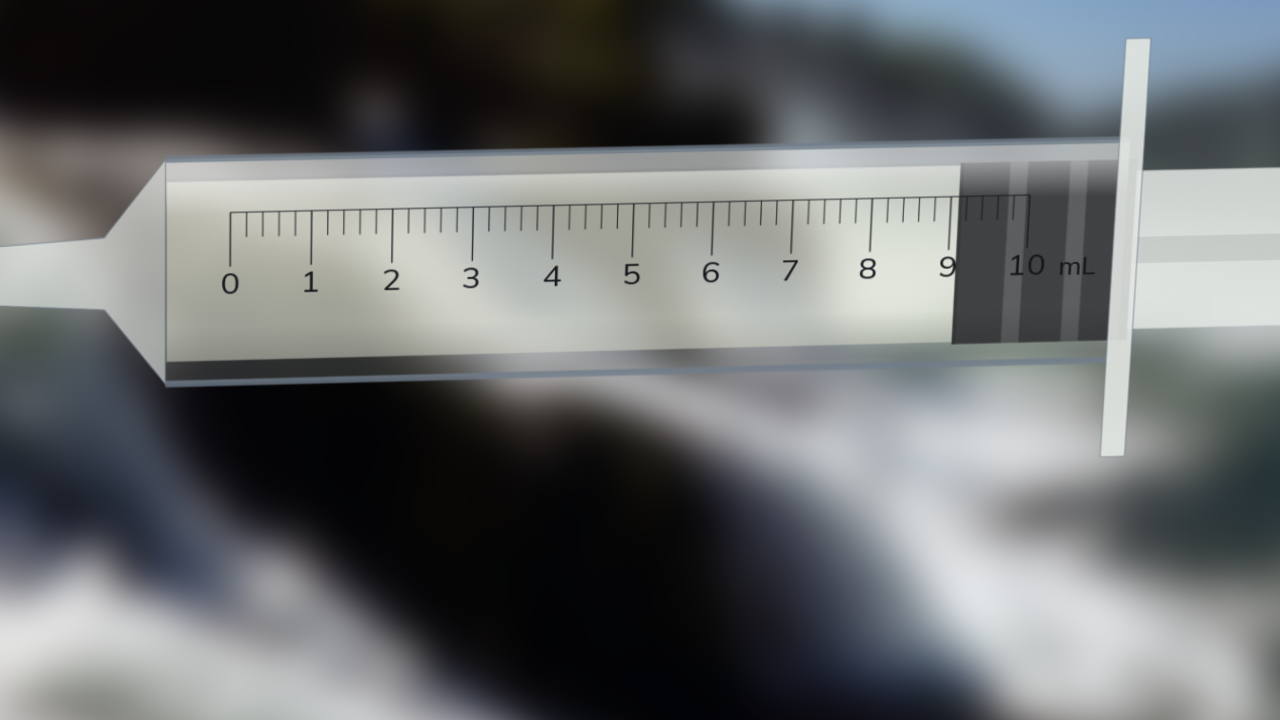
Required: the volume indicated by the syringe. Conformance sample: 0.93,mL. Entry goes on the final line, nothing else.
9.1,mL
